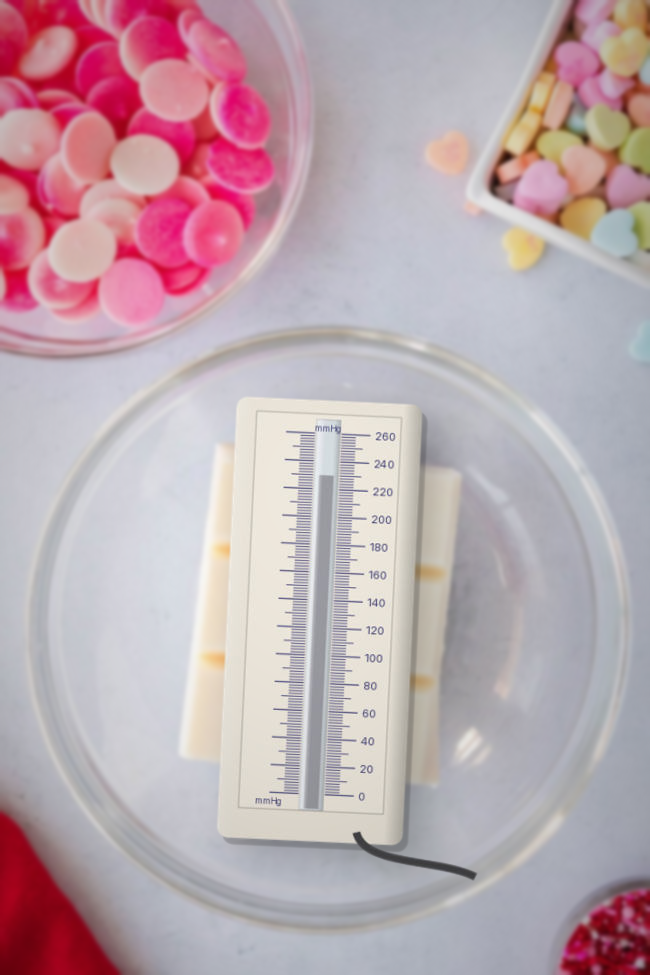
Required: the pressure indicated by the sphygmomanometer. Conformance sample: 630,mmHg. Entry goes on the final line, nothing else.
230,mmHg
